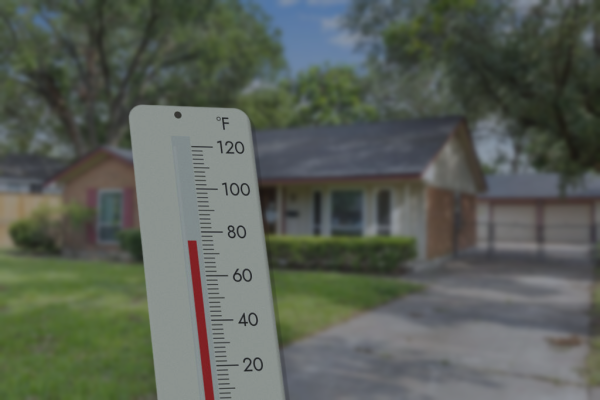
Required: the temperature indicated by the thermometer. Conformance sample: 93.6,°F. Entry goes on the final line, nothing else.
76,°F
